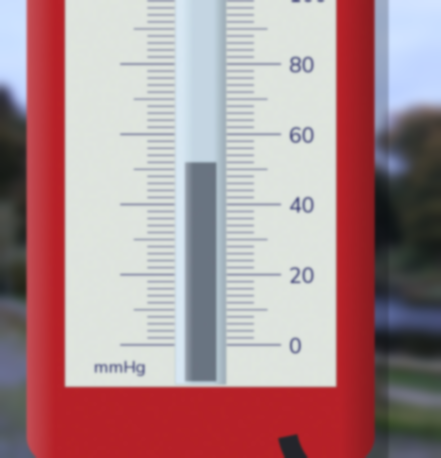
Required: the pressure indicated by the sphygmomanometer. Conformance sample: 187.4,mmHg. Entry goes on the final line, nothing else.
52,mmHg
